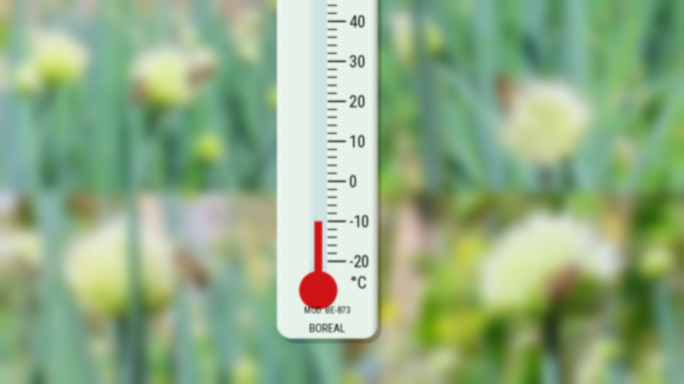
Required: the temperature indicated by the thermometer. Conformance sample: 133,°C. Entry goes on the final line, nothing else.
-10,°C
